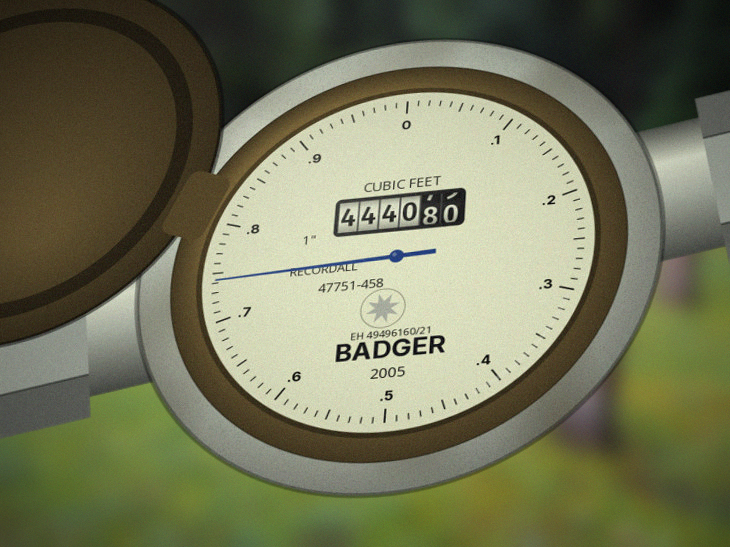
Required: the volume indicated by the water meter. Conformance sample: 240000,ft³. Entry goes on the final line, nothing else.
444079.74,ft³
